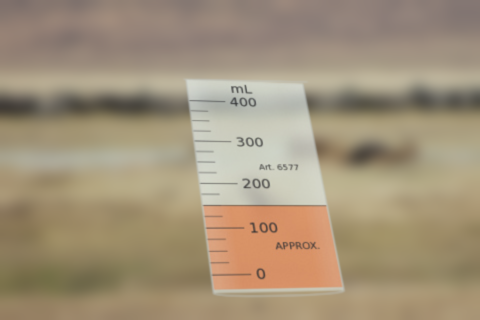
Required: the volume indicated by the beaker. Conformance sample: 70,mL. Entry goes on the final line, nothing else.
150,mL
